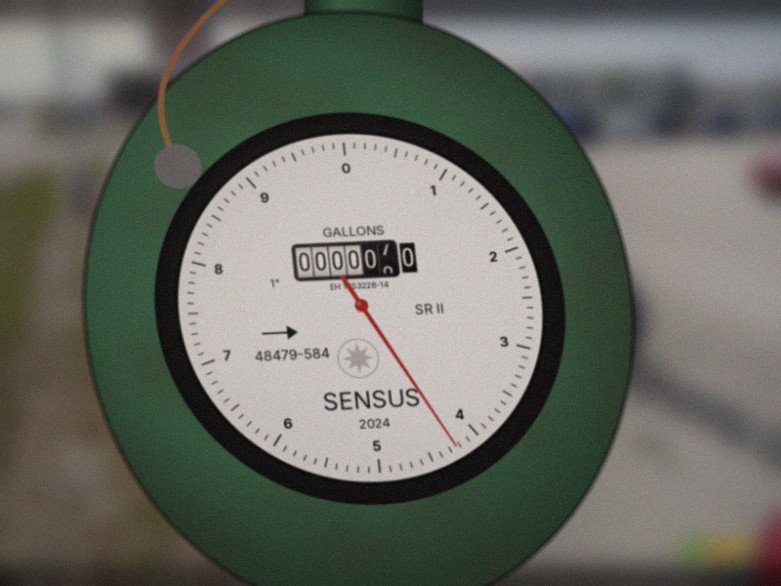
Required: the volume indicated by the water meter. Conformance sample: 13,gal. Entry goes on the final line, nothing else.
74.2,gal
